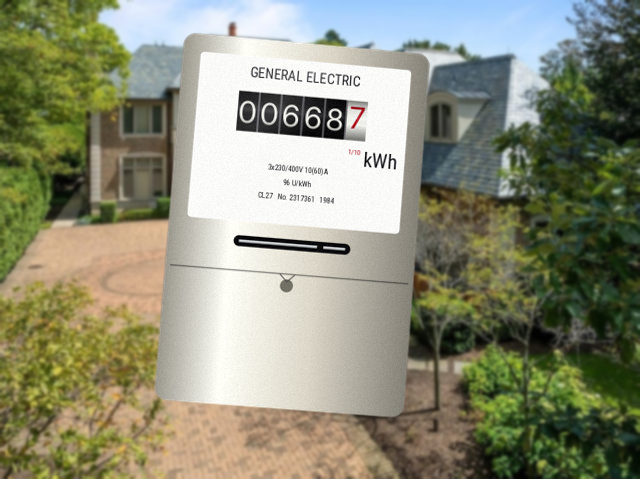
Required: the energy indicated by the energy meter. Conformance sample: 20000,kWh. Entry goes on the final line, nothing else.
668.7,kWh
